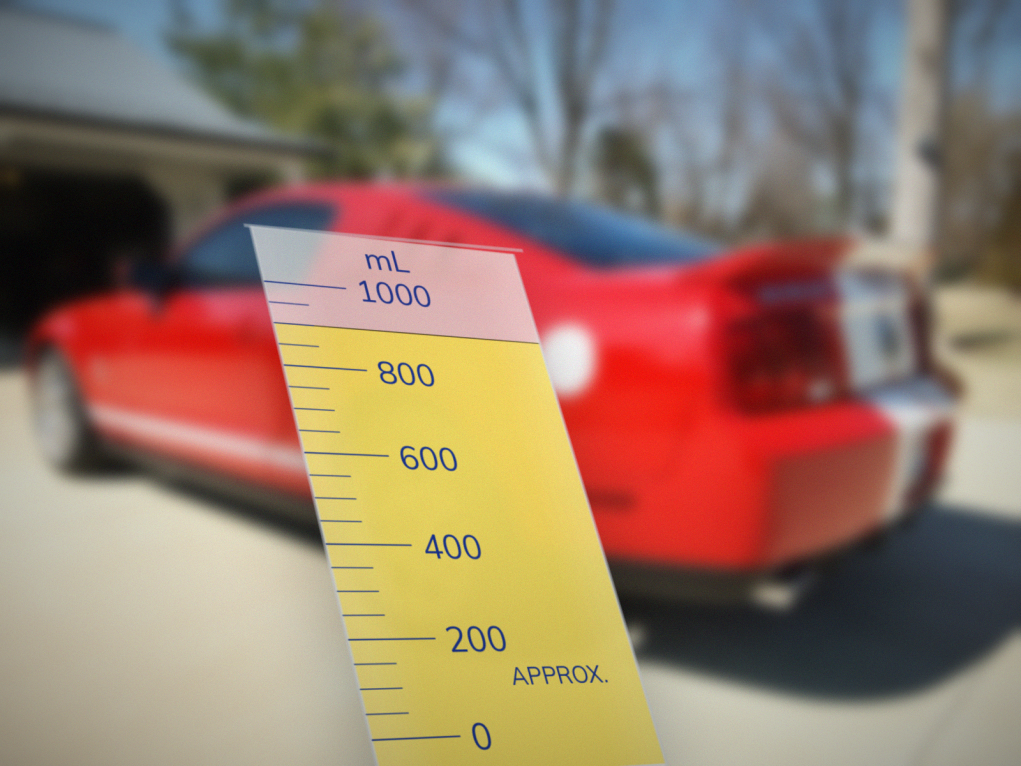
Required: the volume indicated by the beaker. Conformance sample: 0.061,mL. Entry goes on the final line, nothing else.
900,mL
